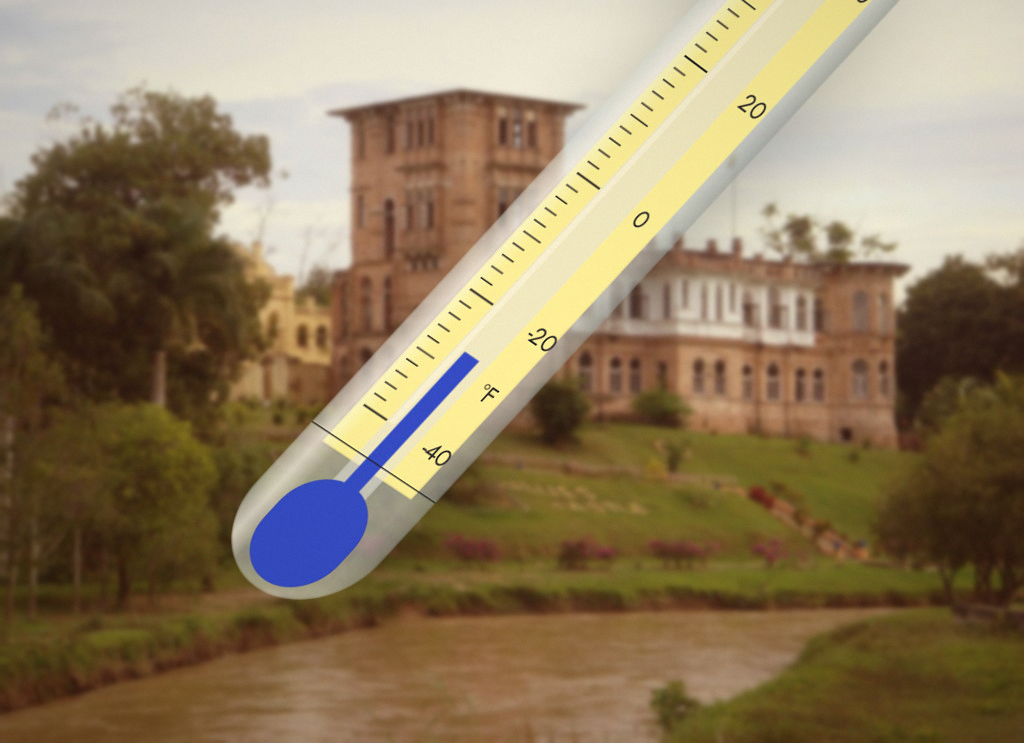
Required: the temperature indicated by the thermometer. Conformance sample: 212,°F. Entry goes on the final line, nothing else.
-27,°F
